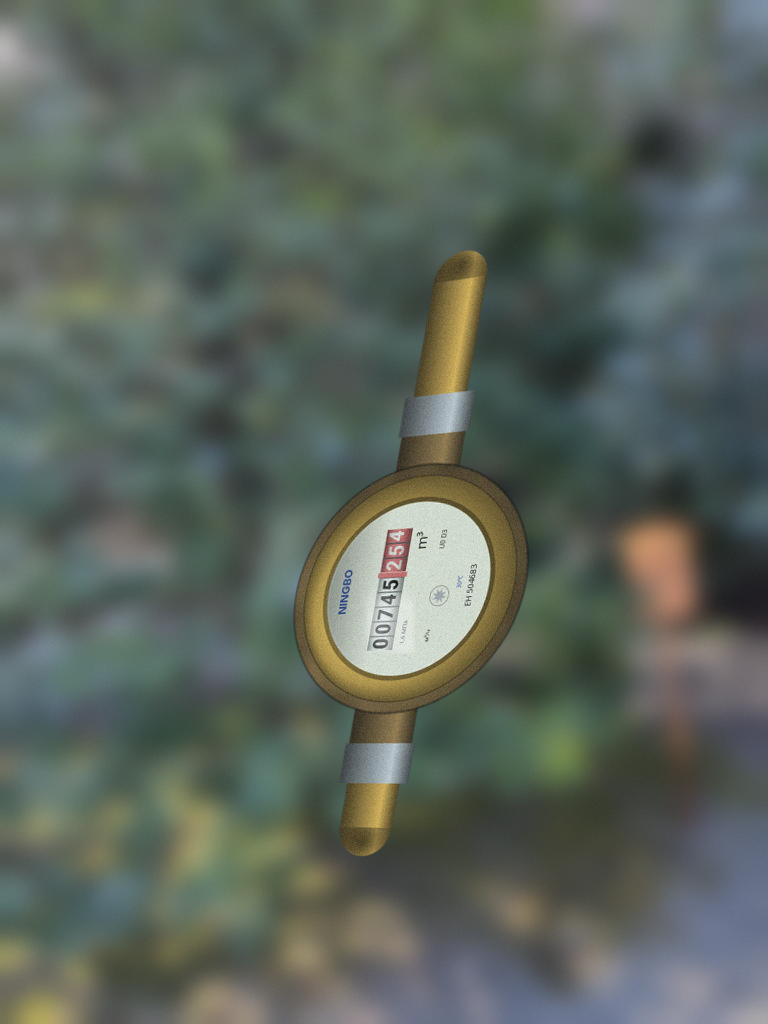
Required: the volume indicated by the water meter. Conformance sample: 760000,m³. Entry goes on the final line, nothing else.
745.254,m³
